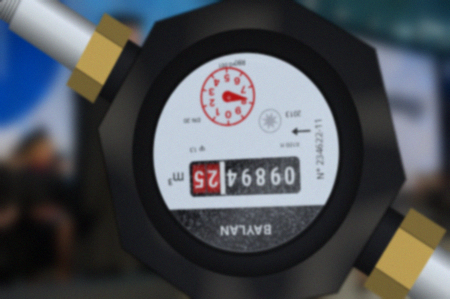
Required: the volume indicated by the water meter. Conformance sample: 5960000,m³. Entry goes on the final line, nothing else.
9894.257,m³
